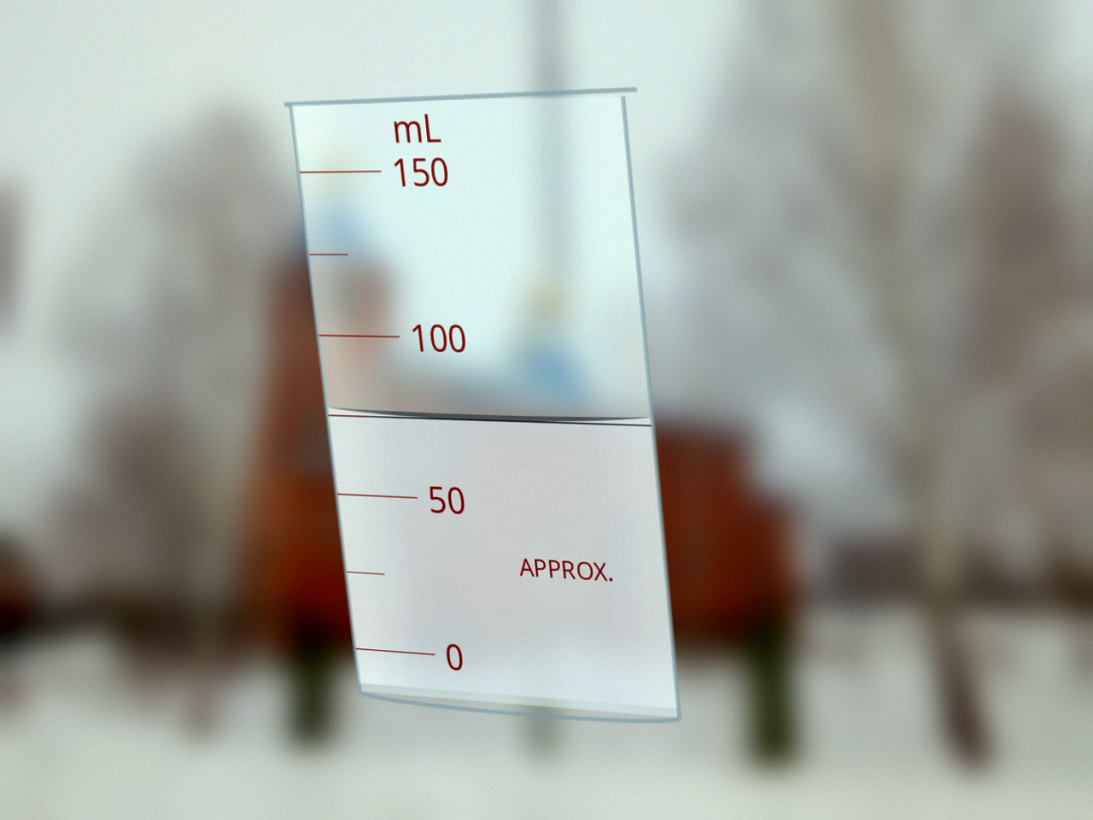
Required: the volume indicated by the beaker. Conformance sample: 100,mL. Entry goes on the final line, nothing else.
75,mL
